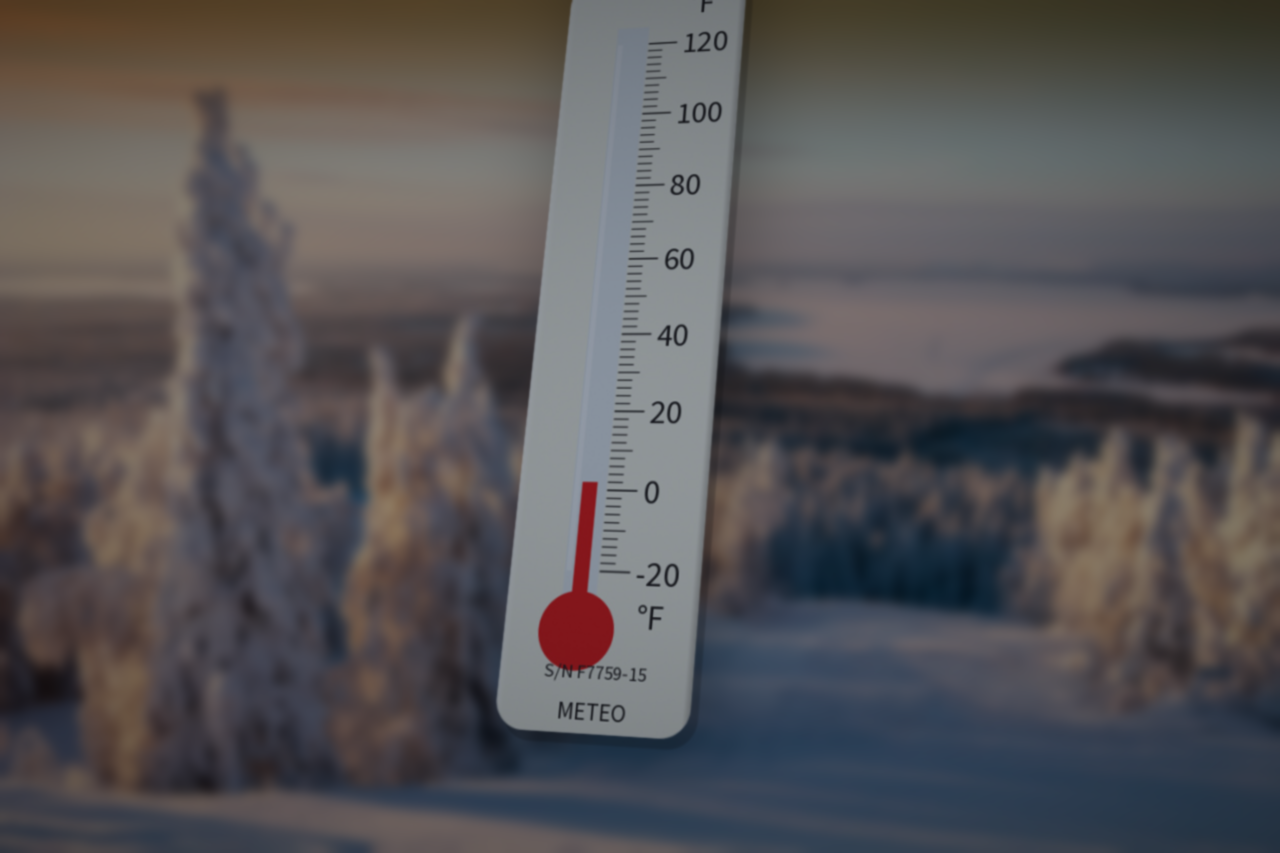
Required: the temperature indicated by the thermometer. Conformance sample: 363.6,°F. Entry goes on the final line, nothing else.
2,°F
